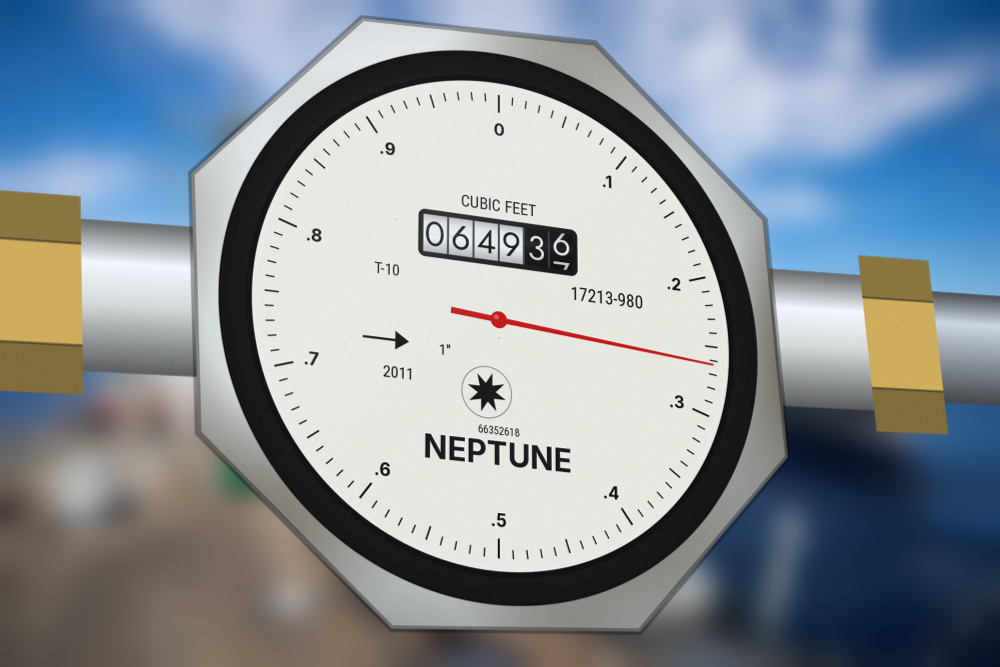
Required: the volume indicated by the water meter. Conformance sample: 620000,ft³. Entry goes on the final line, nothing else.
64936.26,ft³
